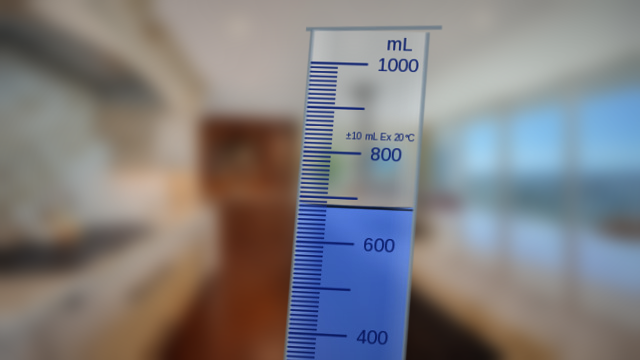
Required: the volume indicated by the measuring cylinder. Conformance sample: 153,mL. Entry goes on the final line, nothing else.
680,mL
